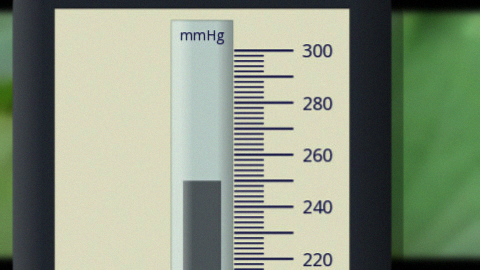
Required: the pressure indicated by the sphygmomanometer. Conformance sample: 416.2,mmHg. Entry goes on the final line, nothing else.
250,mmHg
